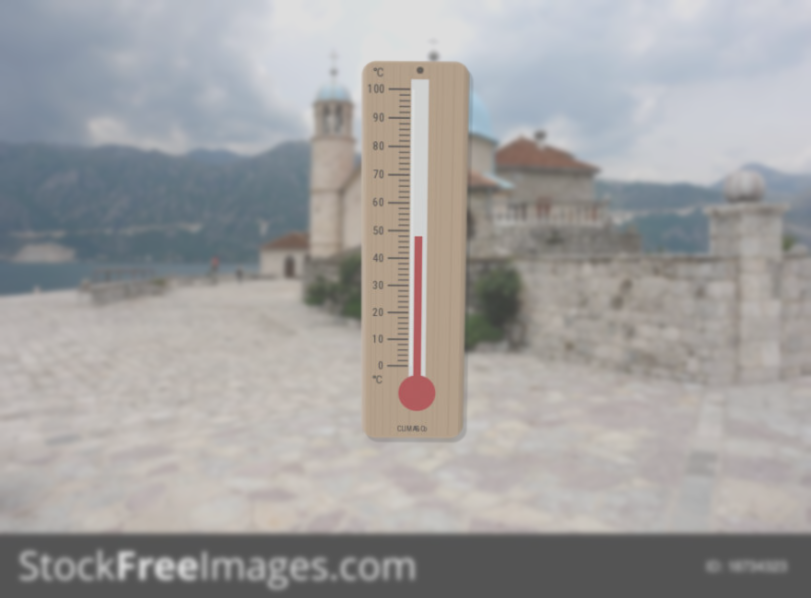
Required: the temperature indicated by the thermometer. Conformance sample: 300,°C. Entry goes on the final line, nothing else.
48,°C
